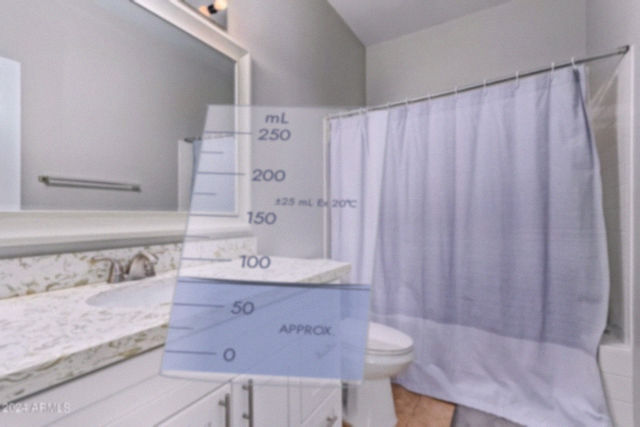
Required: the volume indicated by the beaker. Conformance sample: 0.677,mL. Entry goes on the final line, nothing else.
75,mL
